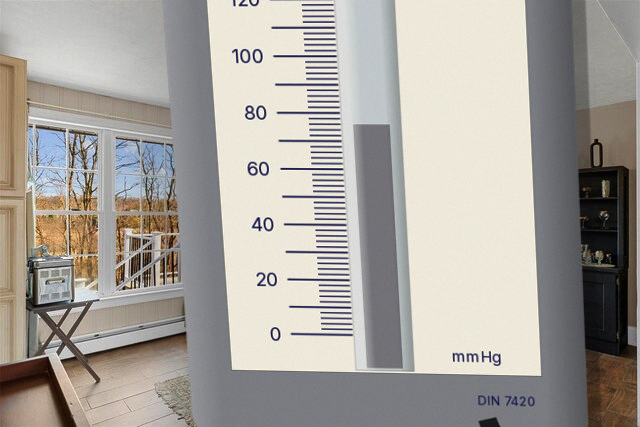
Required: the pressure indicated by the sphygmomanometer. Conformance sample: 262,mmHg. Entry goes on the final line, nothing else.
76,mmHg
